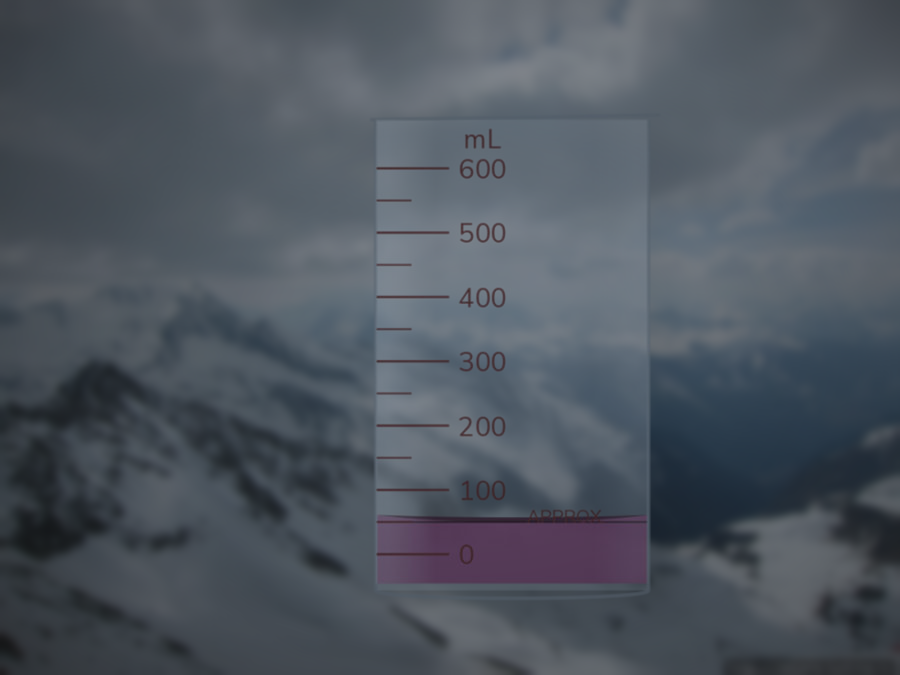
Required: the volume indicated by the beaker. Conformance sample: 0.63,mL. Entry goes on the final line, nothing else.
50,mL
